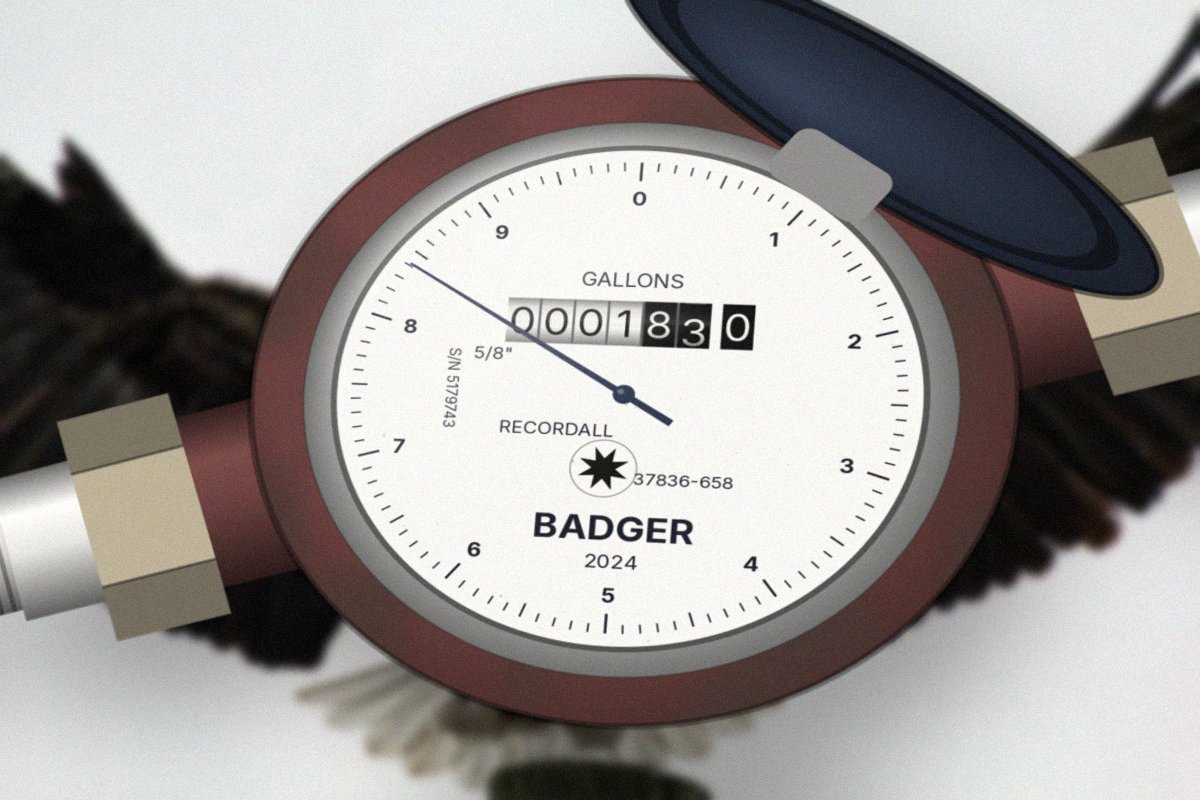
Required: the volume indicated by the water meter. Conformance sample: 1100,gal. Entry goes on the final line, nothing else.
1828.4,gal
